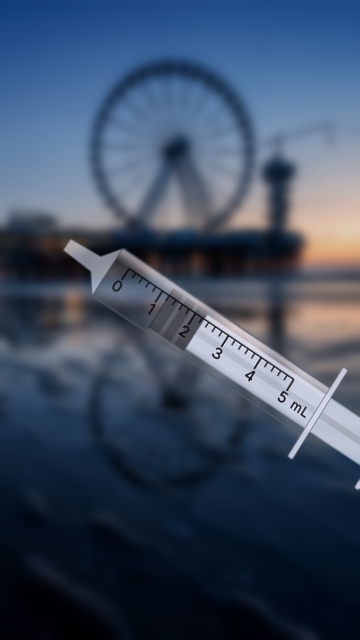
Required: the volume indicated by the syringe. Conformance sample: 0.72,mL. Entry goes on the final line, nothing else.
1.2,mL
